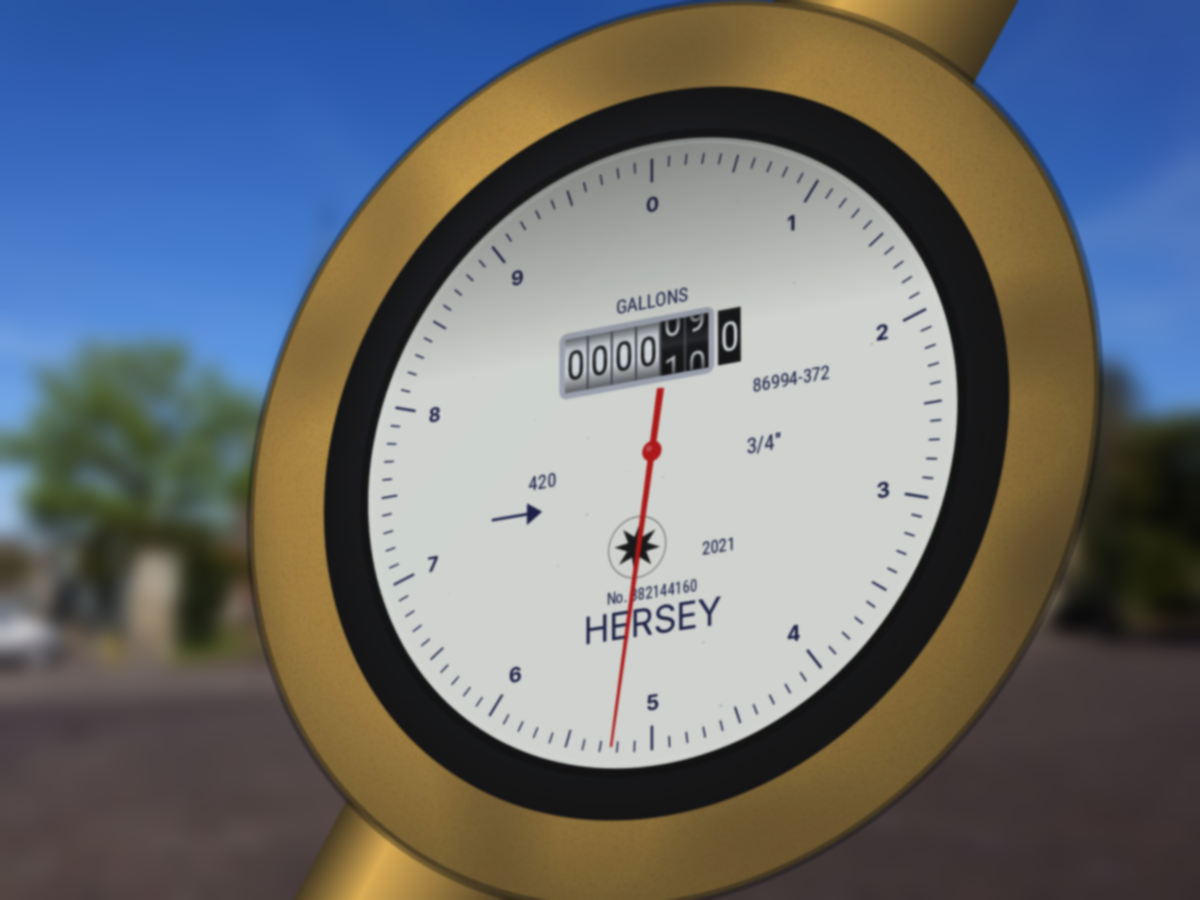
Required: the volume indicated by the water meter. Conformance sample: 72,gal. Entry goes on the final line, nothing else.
95.2,gal
